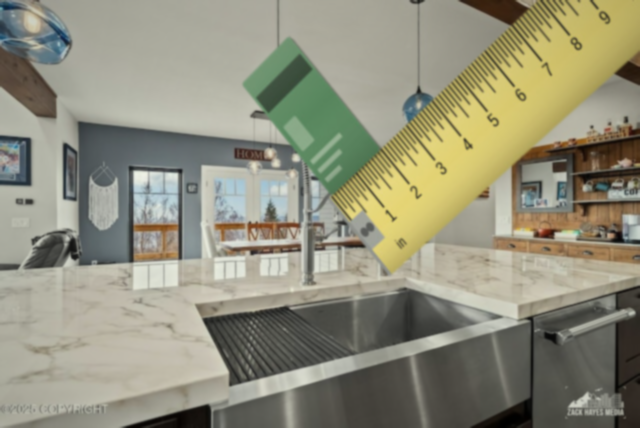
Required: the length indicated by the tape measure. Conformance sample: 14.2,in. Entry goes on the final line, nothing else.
2,in
